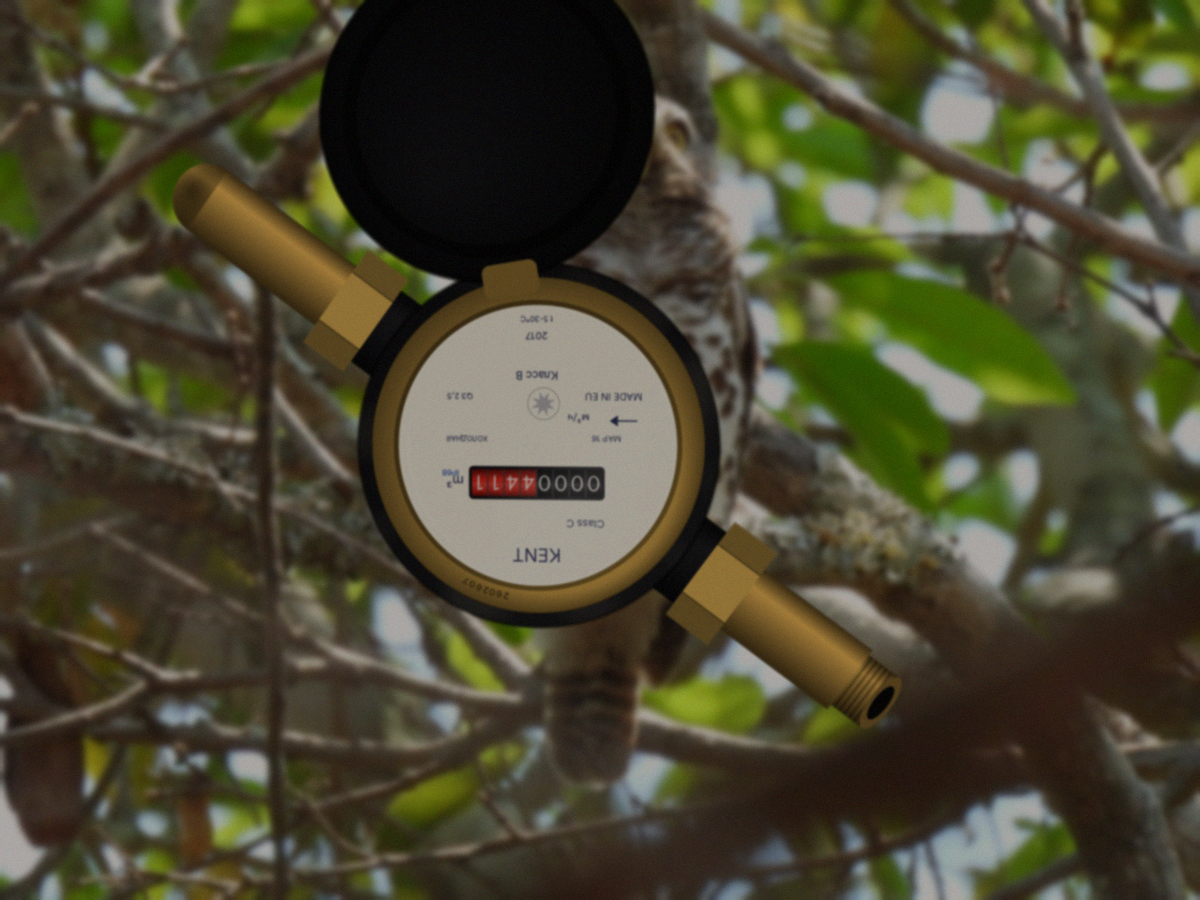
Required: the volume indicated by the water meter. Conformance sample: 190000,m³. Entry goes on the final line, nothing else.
0.4411,m³
